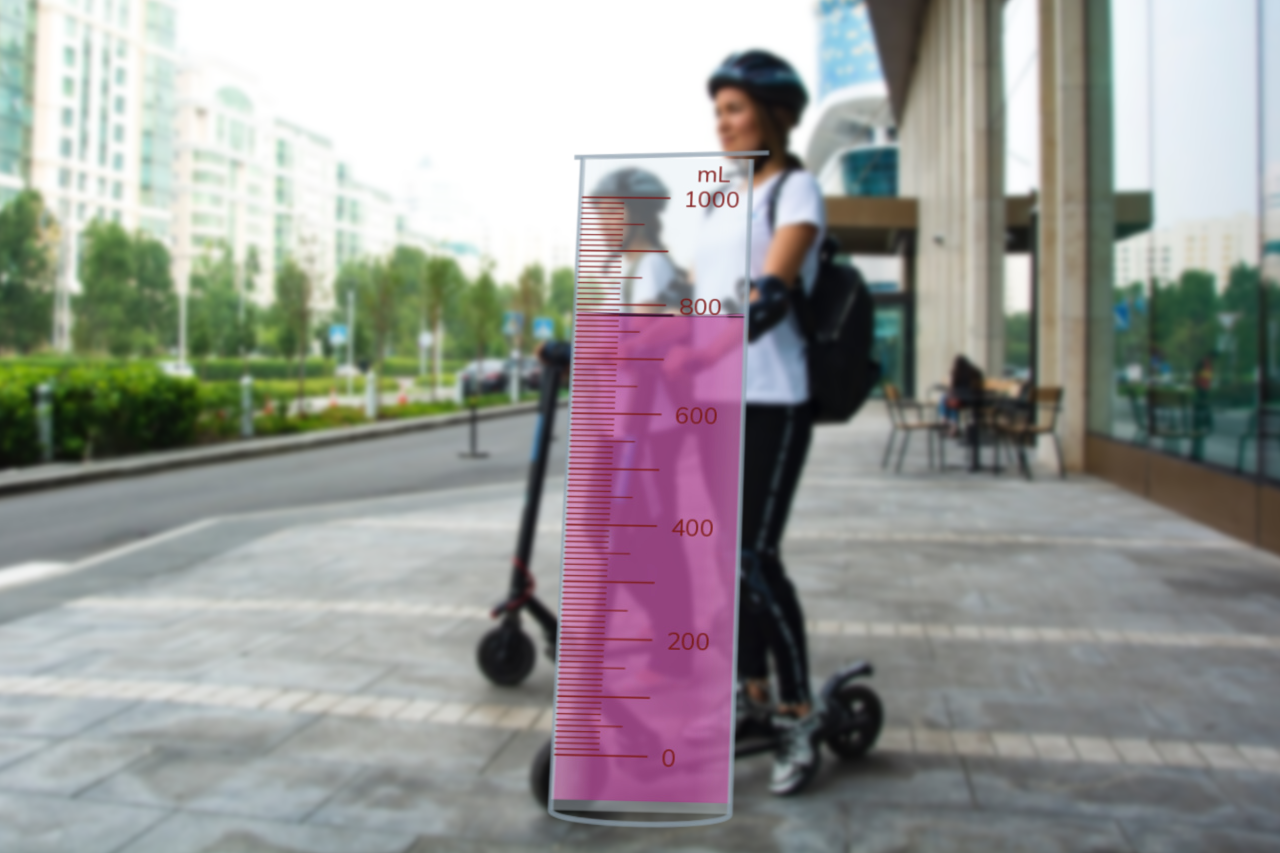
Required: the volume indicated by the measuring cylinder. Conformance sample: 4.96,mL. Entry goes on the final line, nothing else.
780,mL
